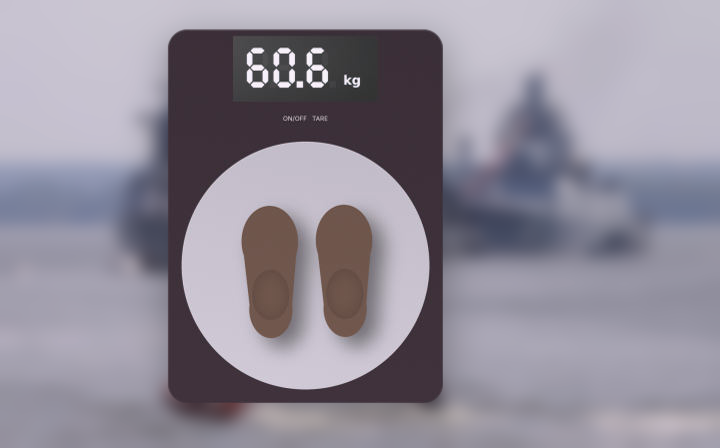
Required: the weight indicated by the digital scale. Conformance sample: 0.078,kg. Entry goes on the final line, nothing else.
60.6,kg
